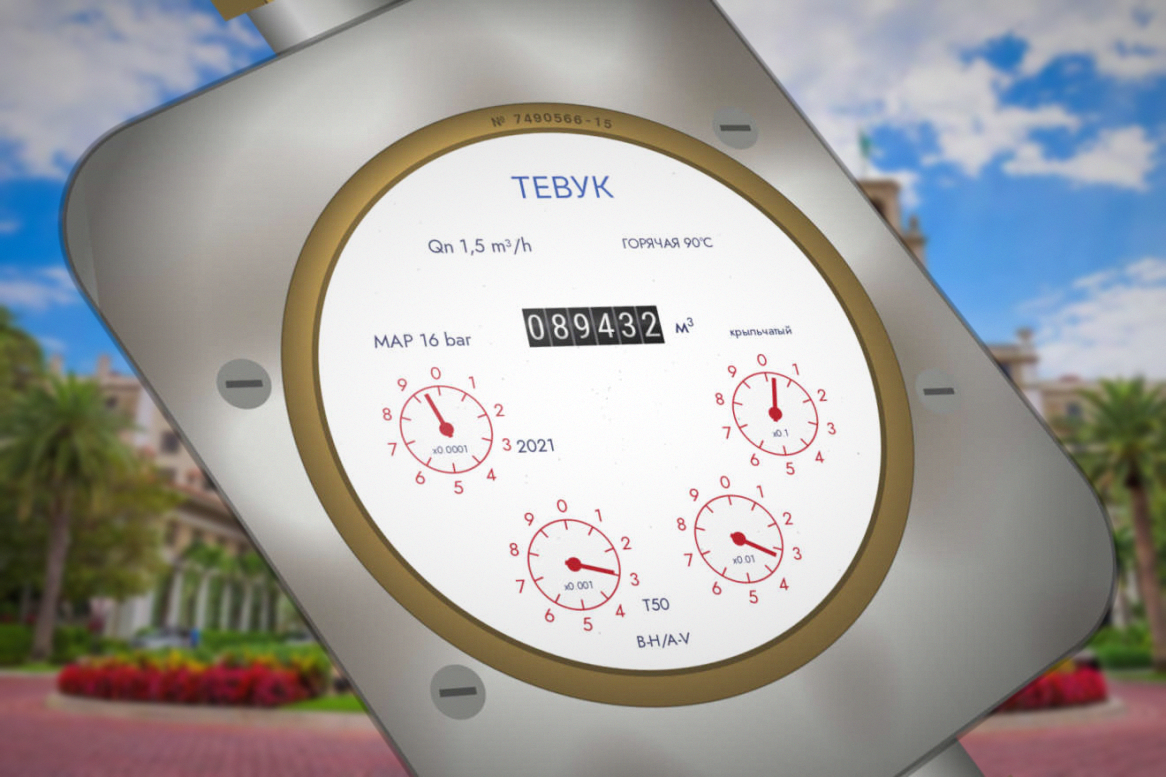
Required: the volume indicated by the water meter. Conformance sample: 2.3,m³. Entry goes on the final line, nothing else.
89432.0329,m³
